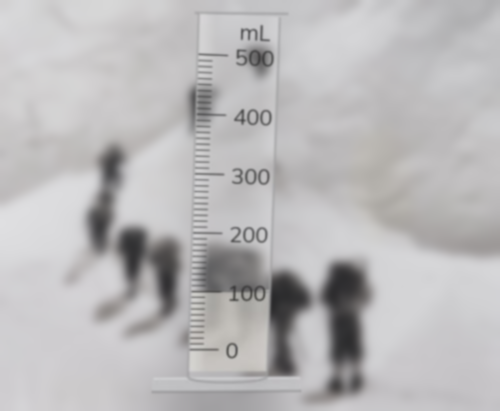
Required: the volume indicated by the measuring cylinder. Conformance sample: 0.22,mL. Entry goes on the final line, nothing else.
100,mL
